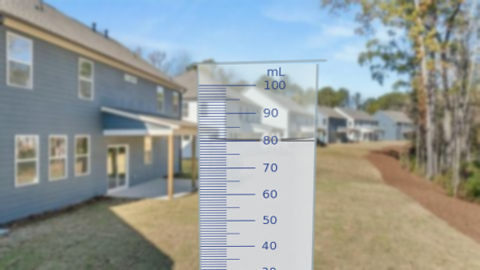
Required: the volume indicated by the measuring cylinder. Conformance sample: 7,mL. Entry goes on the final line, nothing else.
80,mL
